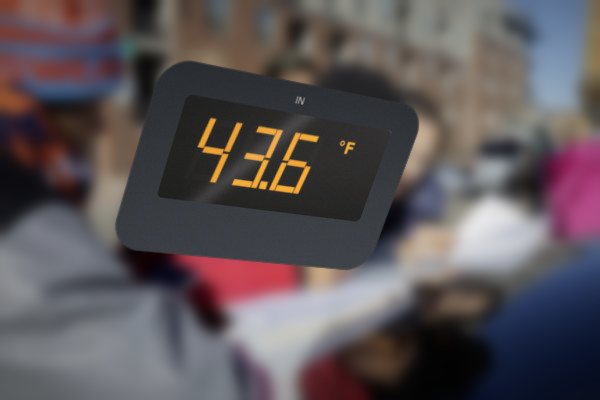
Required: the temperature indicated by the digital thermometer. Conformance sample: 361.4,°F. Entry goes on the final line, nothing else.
43.6,°F
